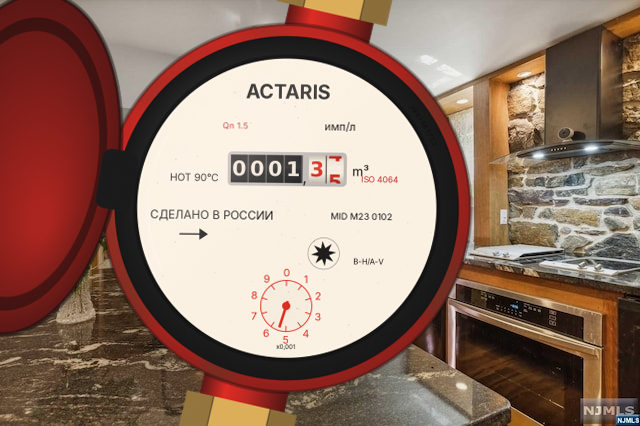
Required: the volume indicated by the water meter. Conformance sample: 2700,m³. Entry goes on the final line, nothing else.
1.345,m³
